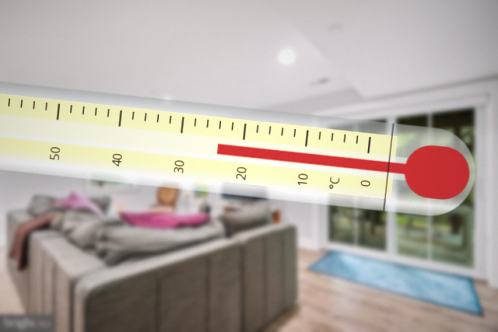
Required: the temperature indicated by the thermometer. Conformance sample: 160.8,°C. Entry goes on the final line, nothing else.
24,°C
